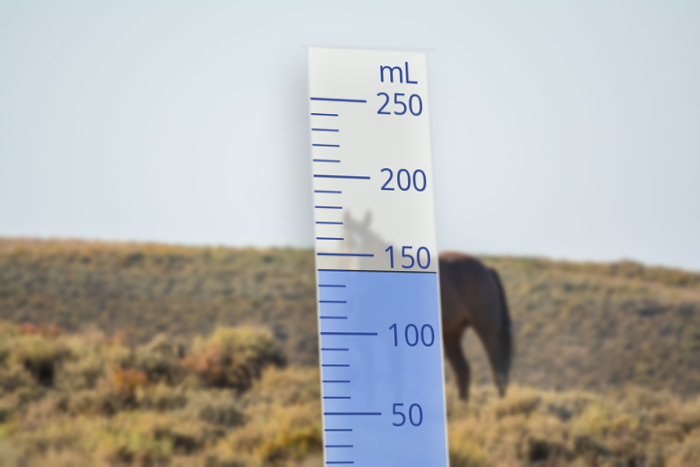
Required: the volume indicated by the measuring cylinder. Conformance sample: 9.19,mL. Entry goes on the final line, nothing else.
140,mL
